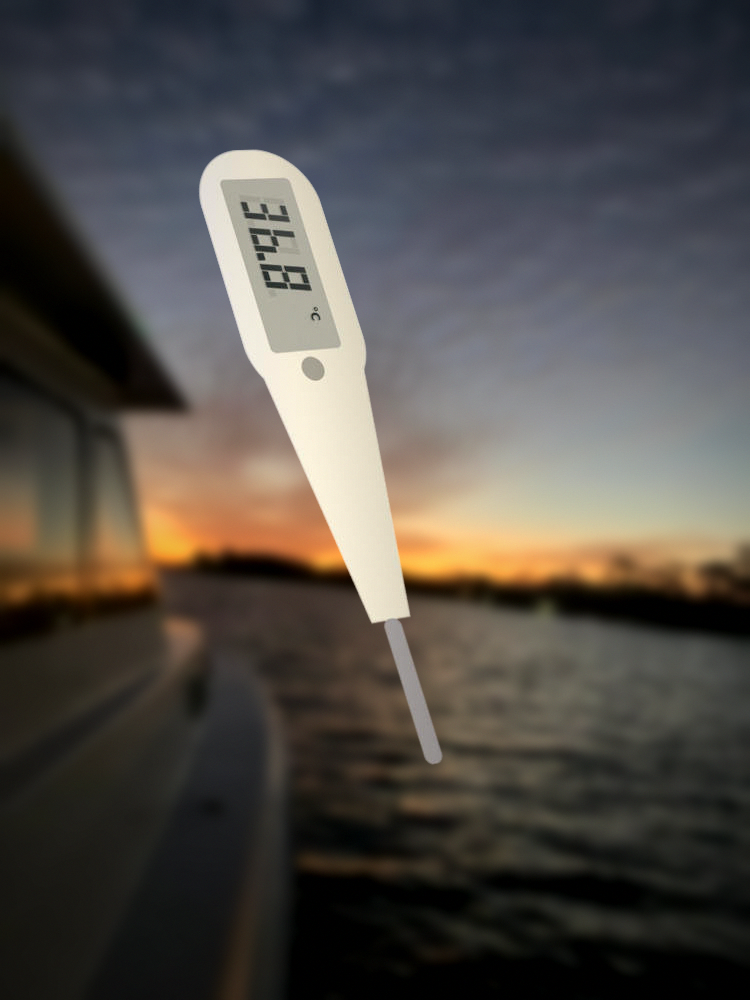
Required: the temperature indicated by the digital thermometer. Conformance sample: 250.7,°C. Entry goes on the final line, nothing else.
36.8,°C
